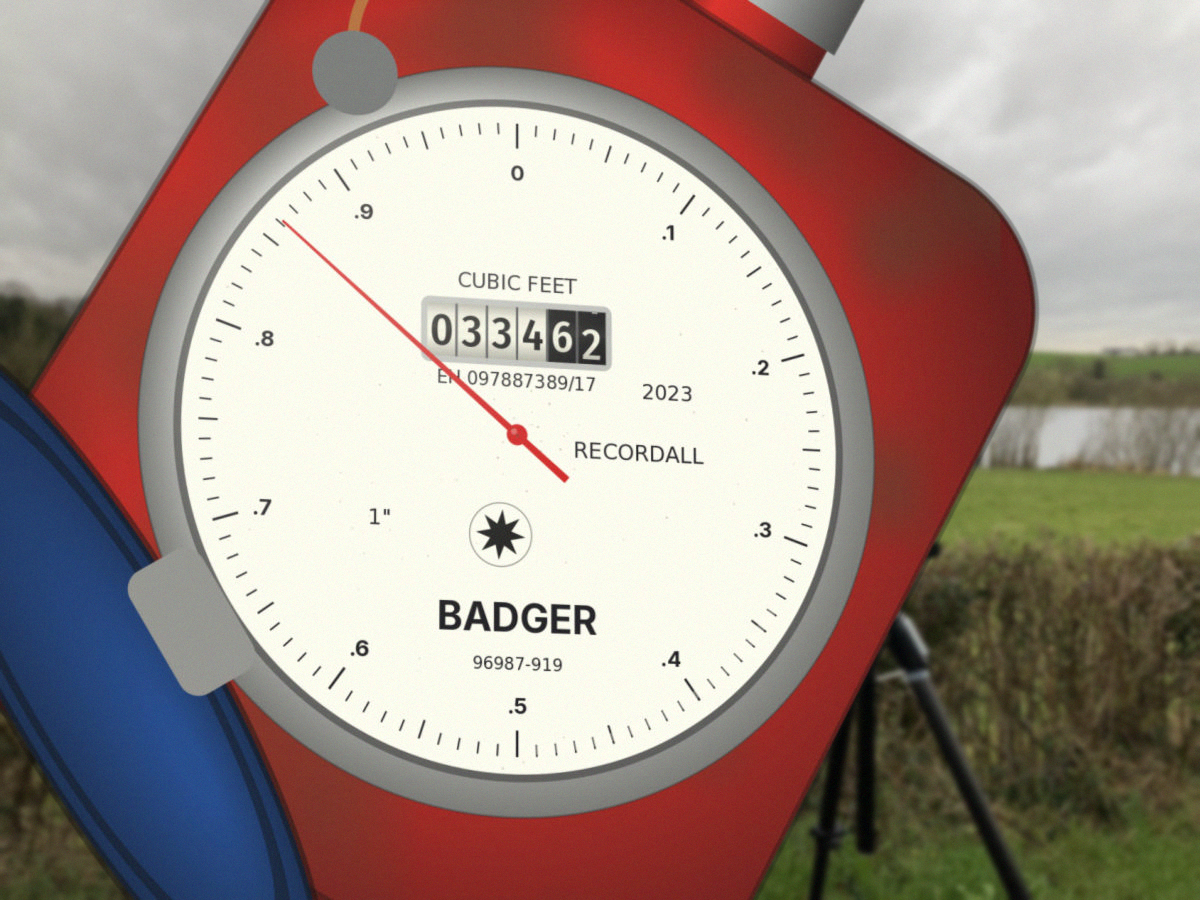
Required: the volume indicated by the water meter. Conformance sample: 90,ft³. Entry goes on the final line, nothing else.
33461.86,ft³
